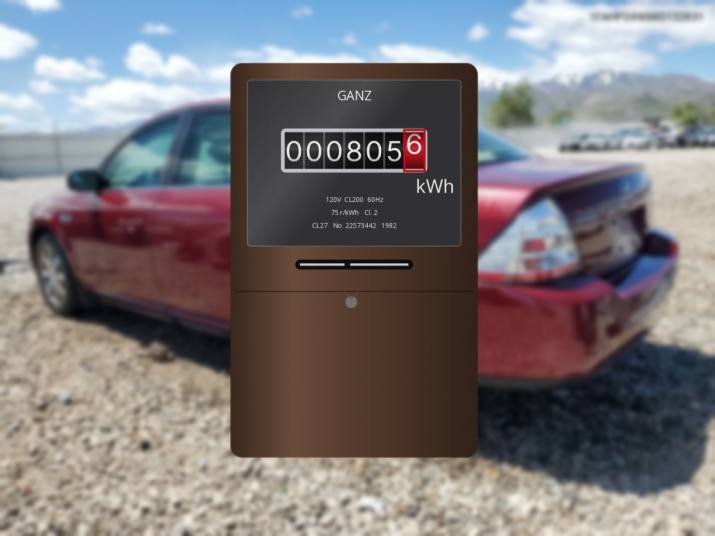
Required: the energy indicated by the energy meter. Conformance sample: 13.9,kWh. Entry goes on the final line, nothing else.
805.6,kWh
